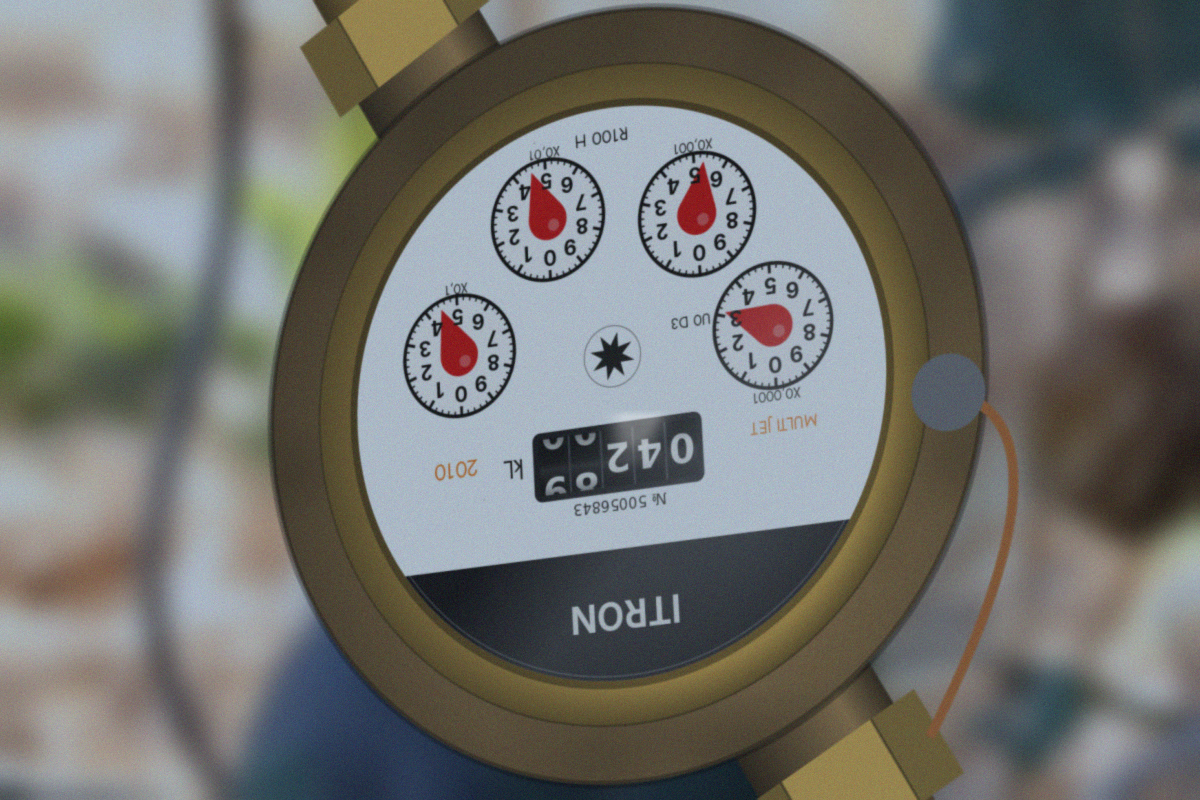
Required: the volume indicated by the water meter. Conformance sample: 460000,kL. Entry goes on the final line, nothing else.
4289.4453,kL
